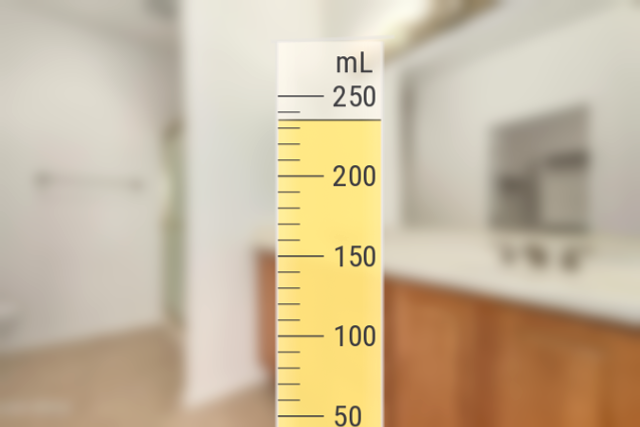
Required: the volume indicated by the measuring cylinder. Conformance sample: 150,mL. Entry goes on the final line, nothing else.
235,mL
